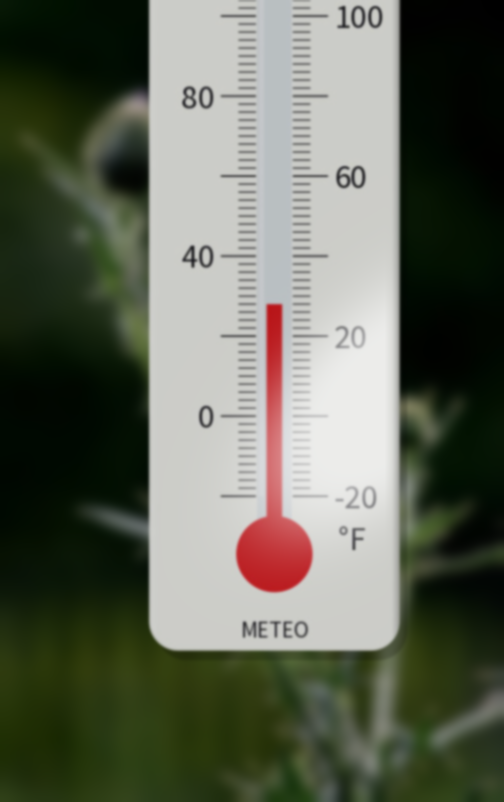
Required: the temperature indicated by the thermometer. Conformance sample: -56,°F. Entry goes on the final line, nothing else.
28,°F
